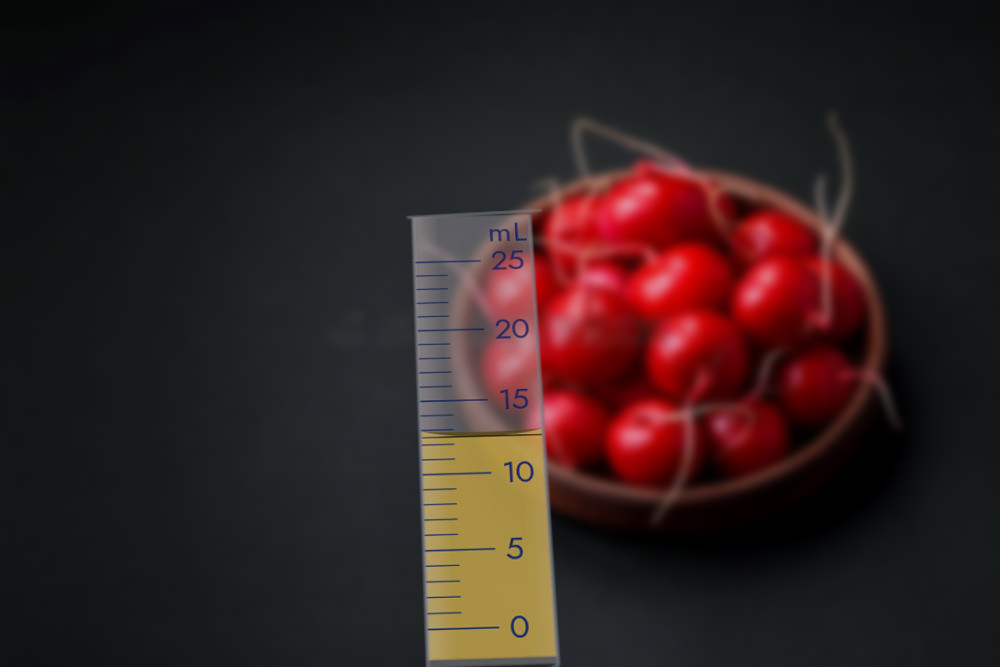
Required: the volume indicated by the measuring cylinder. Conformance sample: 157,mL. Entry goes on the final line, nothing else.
12.5,mL
